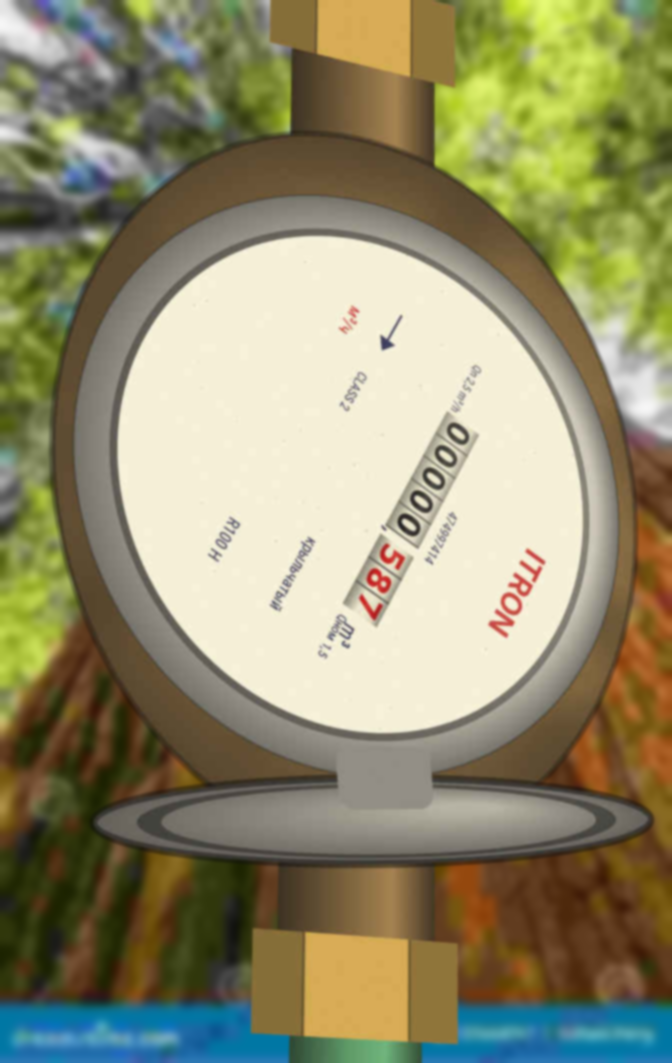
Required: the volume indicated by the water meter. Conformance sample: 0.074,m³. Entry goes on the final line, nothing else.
0.587,m³
